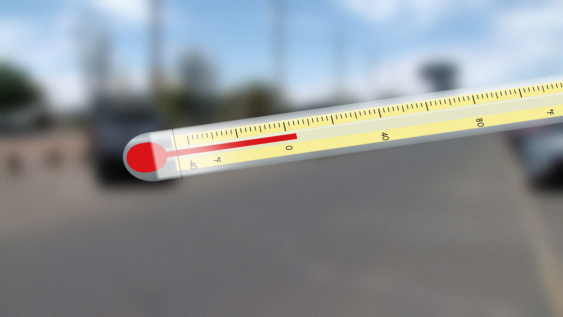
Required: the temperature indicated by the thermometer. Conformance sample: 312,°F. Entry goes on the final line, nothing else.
4,°F
